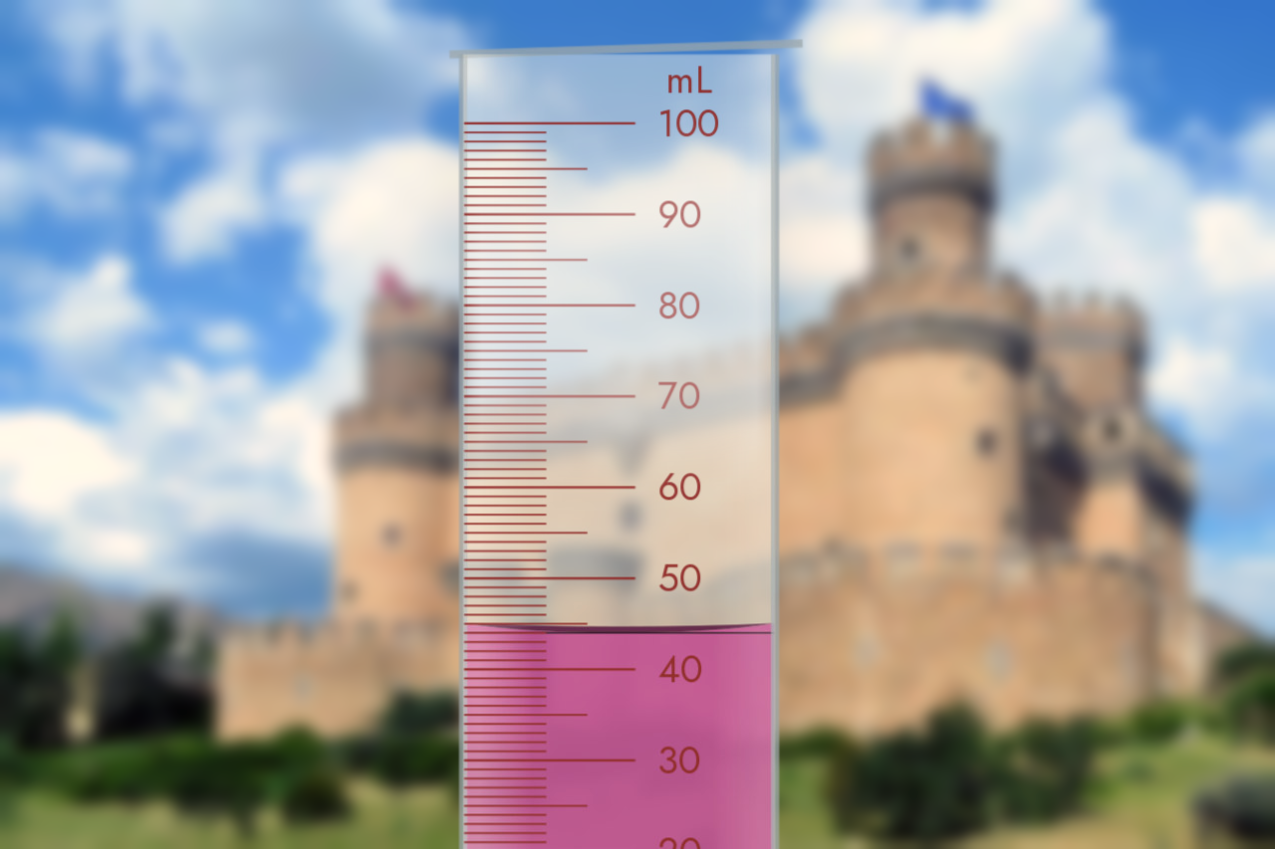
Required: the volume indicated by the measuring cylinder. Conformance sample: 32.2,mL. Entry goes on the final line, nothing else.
44,mL
